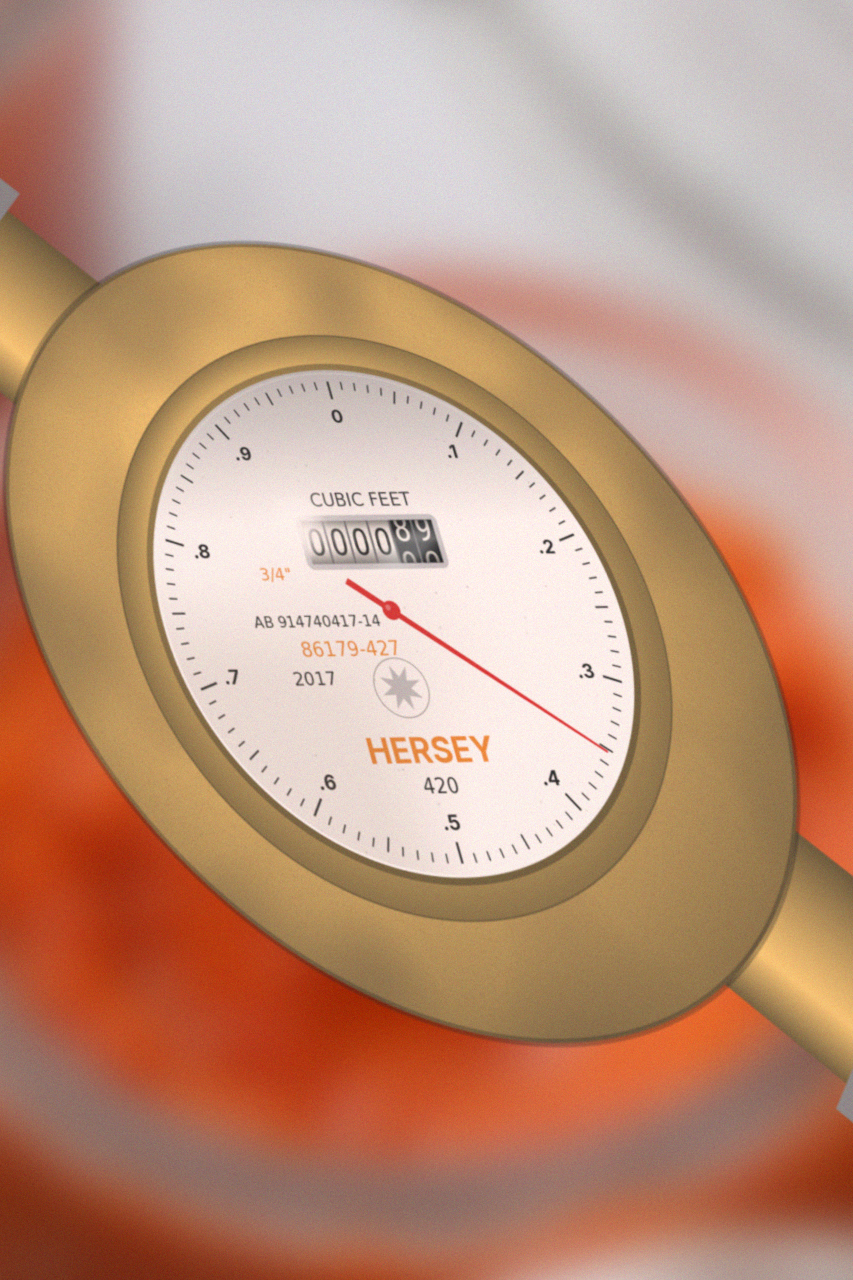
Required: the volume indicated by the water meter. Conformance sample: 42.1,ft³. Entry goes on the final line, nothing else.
89.35,ft³
